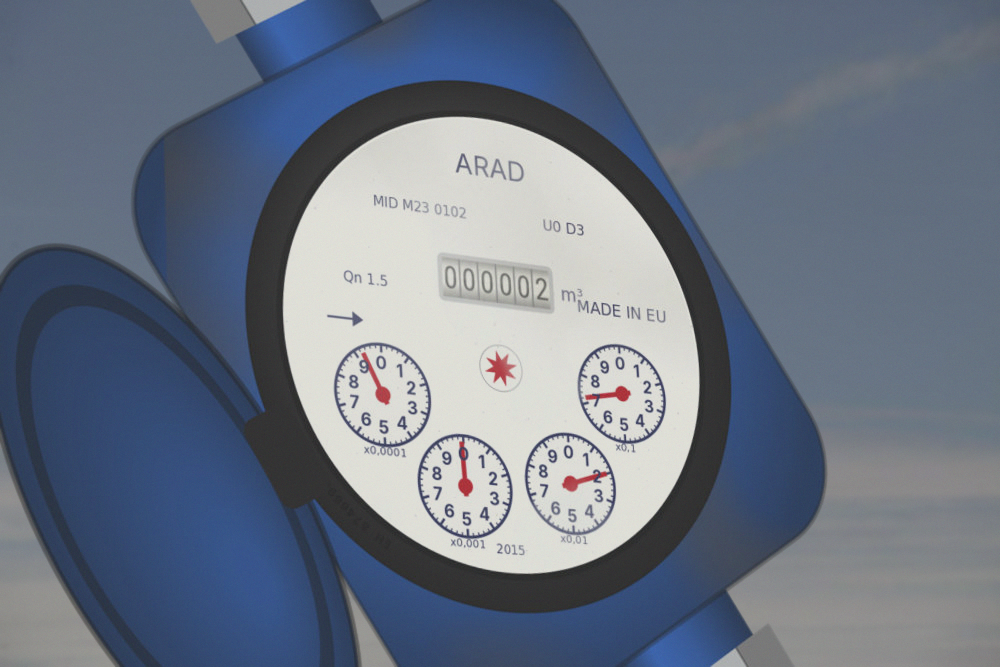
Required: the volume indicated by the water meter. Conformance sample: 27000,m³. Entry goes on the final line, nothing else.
2.7199,m³
